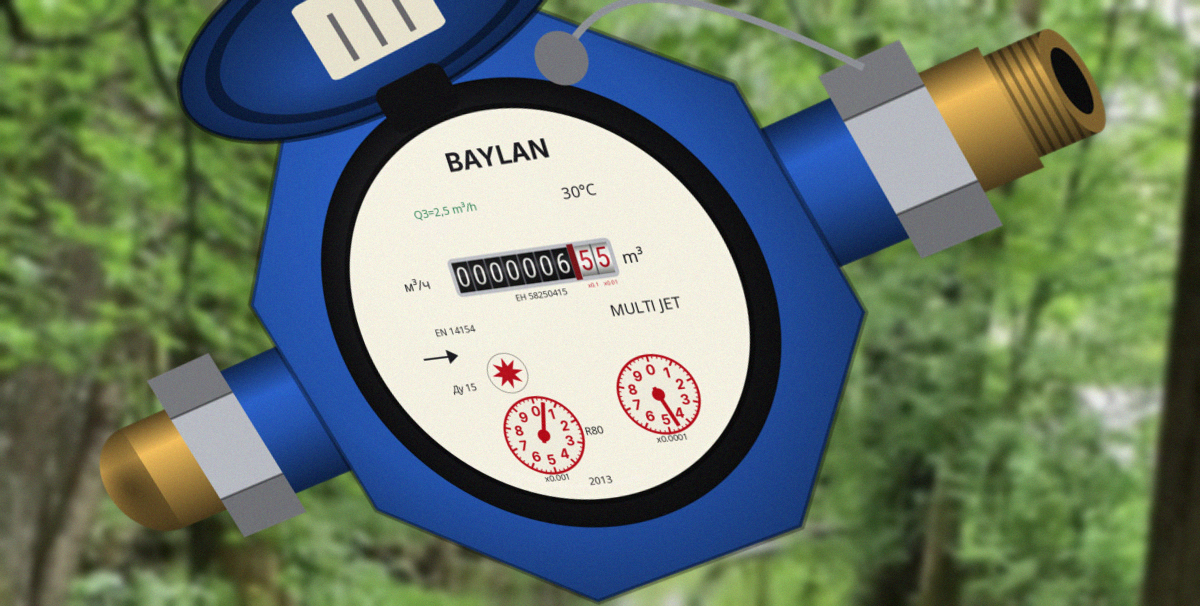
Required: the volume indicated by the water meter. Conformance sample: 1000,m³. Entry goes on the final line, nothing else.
6.5504,m³
